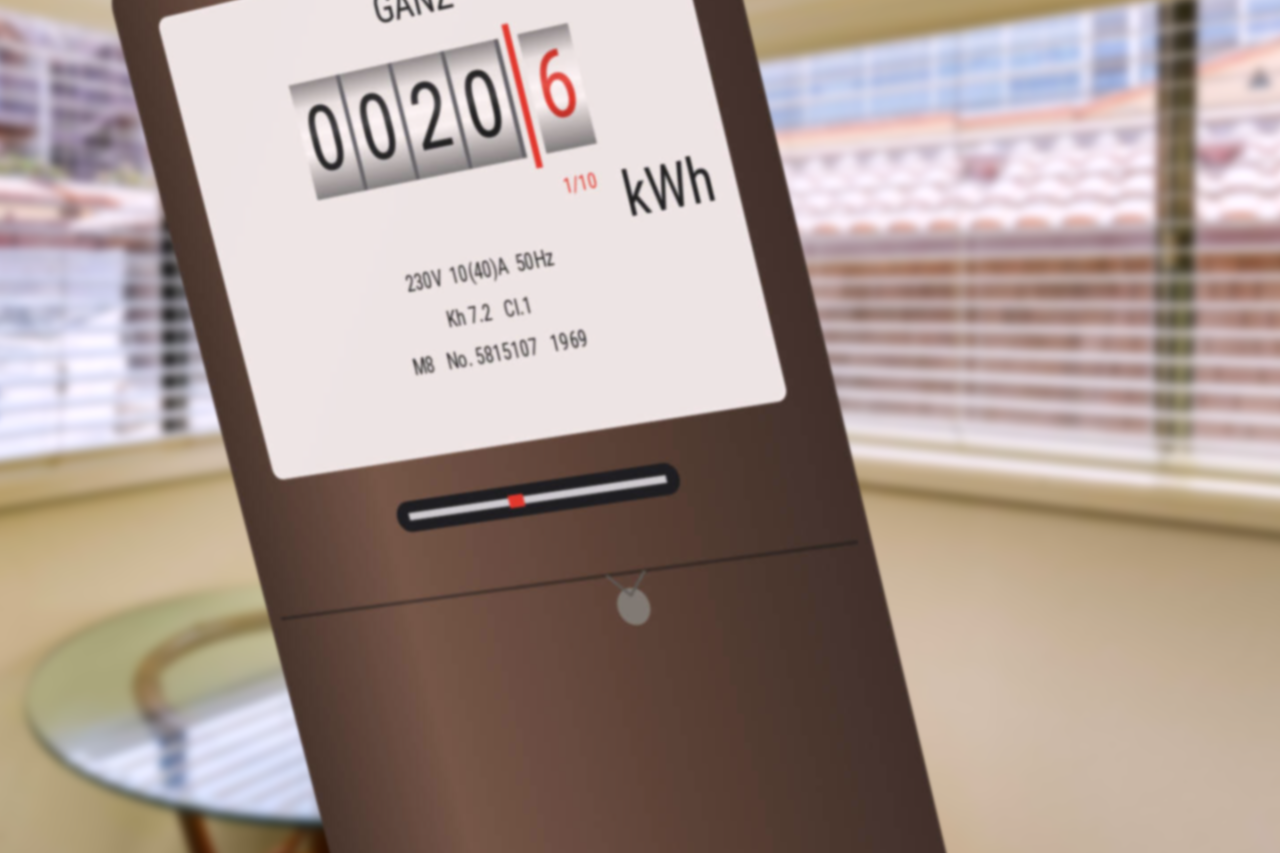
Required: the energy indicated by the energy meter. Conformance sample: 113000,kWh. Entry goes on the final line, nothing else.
20.6,kWh
